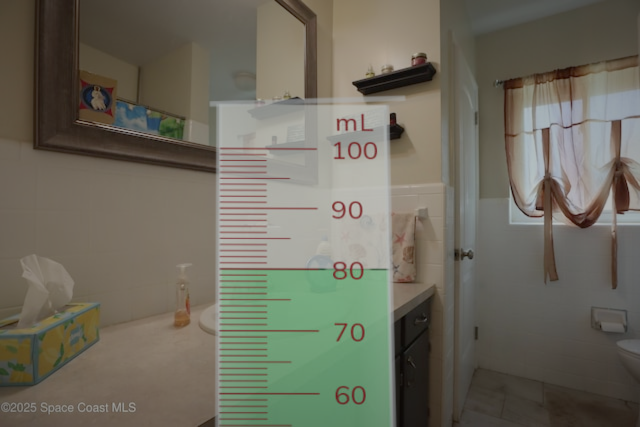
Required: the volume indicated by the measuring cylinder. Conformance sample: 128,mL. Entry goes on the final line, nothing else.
80,mL
